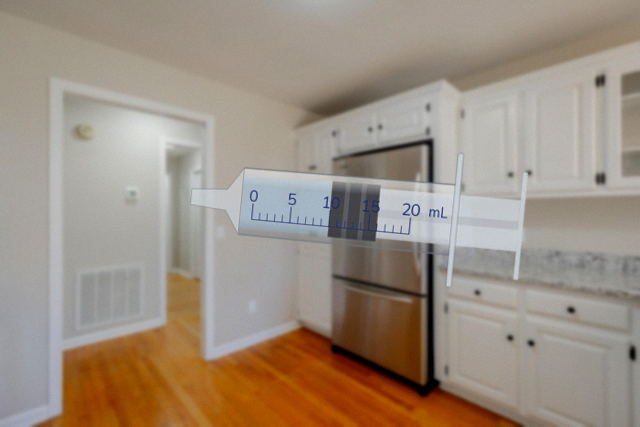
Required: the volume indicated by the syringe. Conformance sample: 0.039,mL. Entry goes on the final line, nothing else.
10,mL
